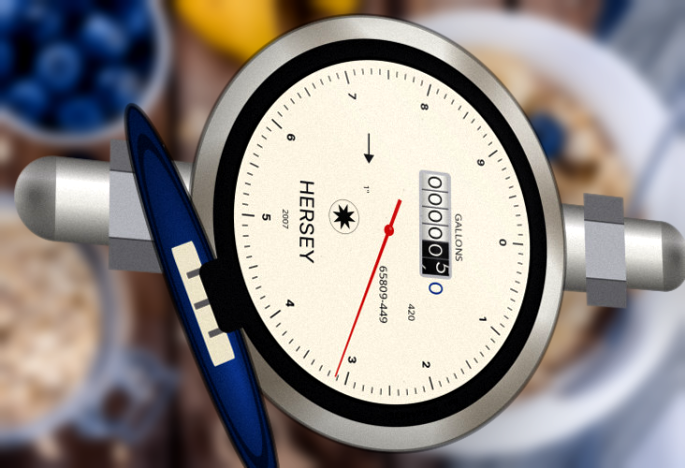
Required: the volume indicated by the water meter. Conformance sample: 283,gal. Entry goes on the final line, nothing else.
53.1,gal
